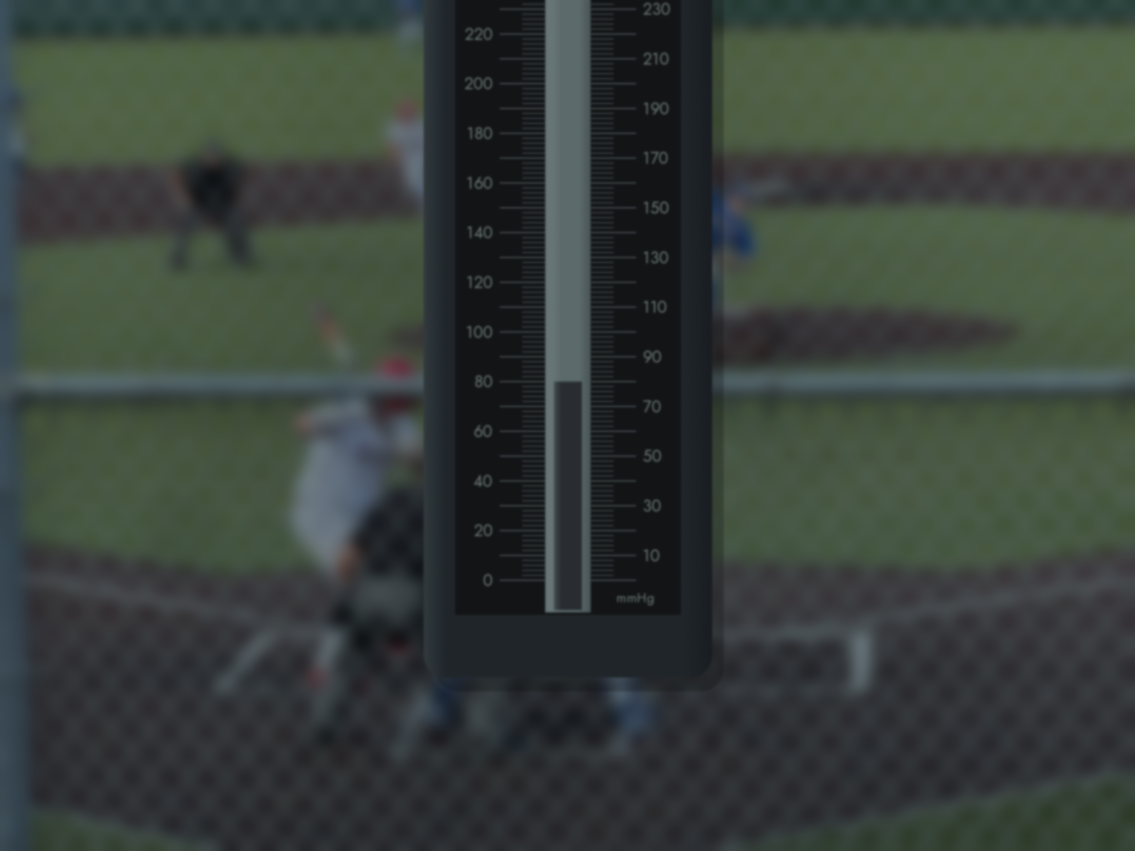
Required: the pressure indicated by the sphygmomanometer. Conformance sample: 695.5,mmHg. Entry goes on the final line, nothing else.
80,mmHg
